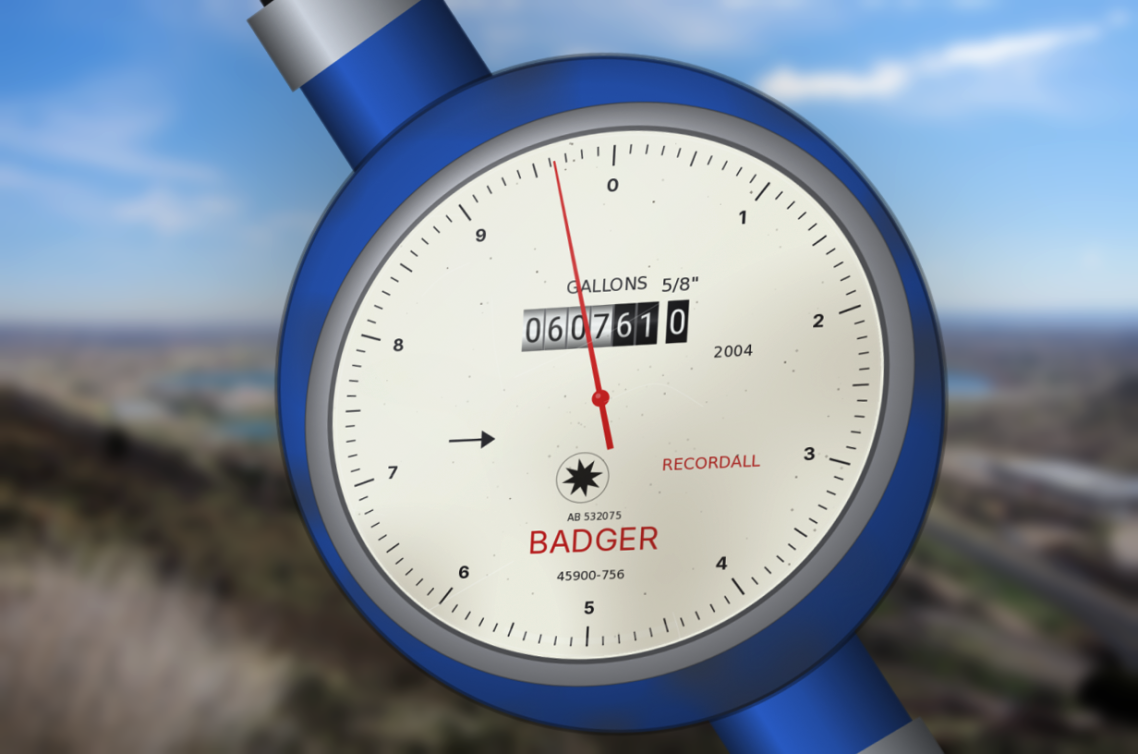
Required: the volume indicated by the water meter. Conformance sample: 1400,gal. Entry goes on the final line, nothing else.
607609.6,gal
